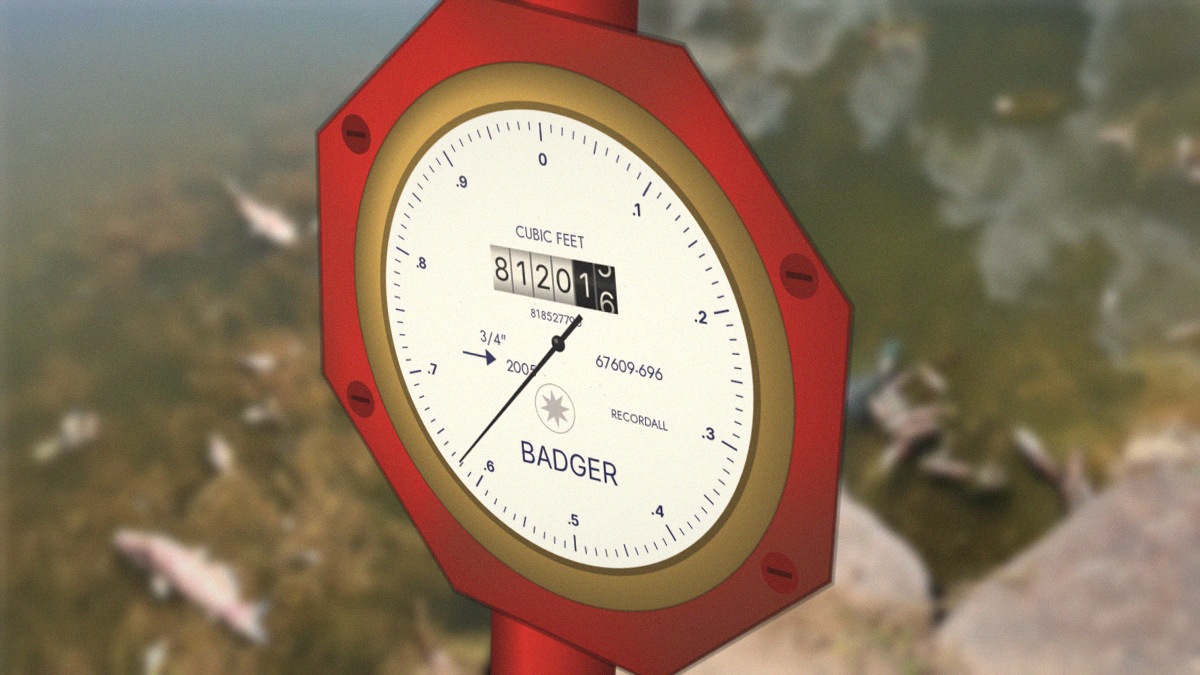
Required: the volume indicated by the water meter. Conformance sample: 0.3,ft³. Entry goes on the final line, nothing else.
812015.62,ft³
